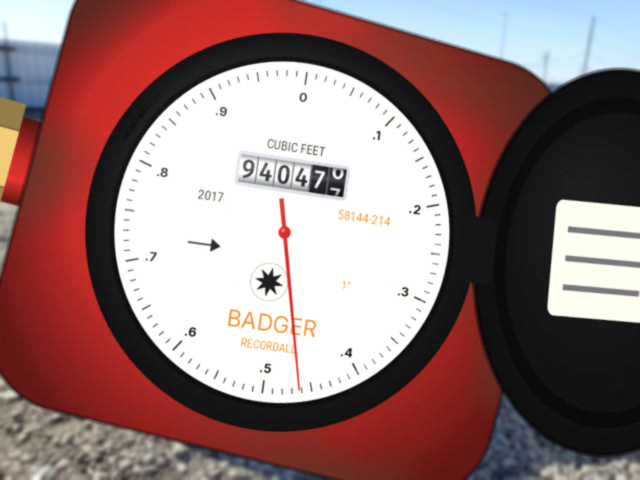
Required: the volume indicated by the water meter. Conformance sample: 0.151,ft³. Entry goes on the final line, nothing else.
940476.46,ft³
